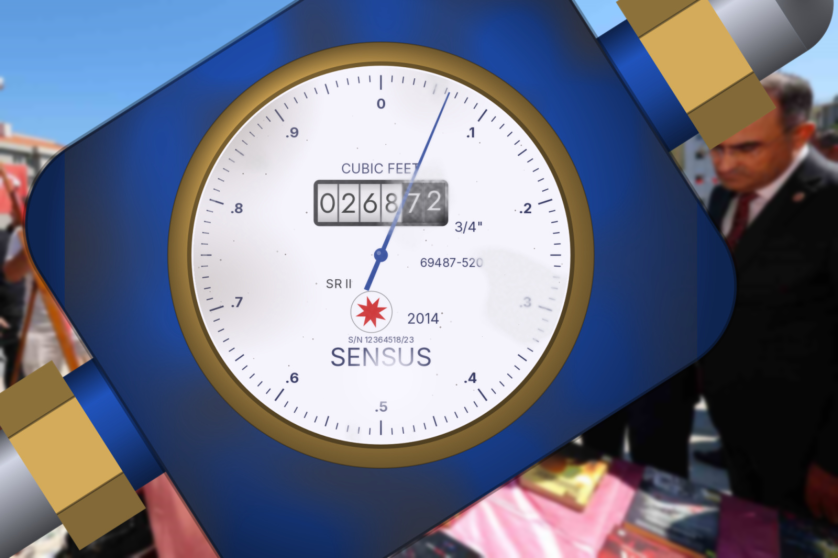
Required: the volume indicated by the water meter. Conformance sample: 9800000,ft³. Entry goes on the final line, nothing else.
26872.06,ft³
